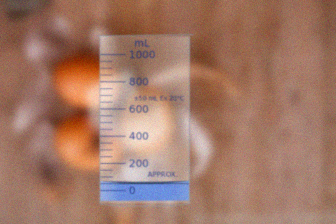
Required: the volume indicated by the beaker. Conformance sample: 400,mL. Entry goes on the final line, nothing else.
50,mL
